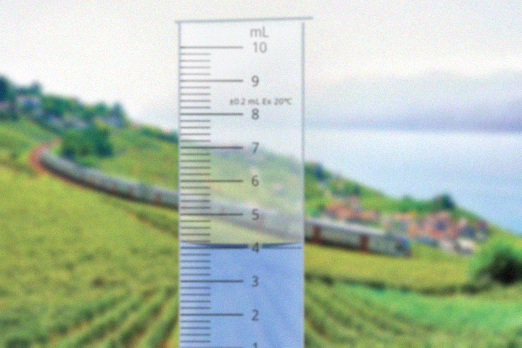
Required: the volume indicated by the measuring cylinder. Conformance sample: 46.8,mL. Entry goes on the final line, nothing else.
4,mL
